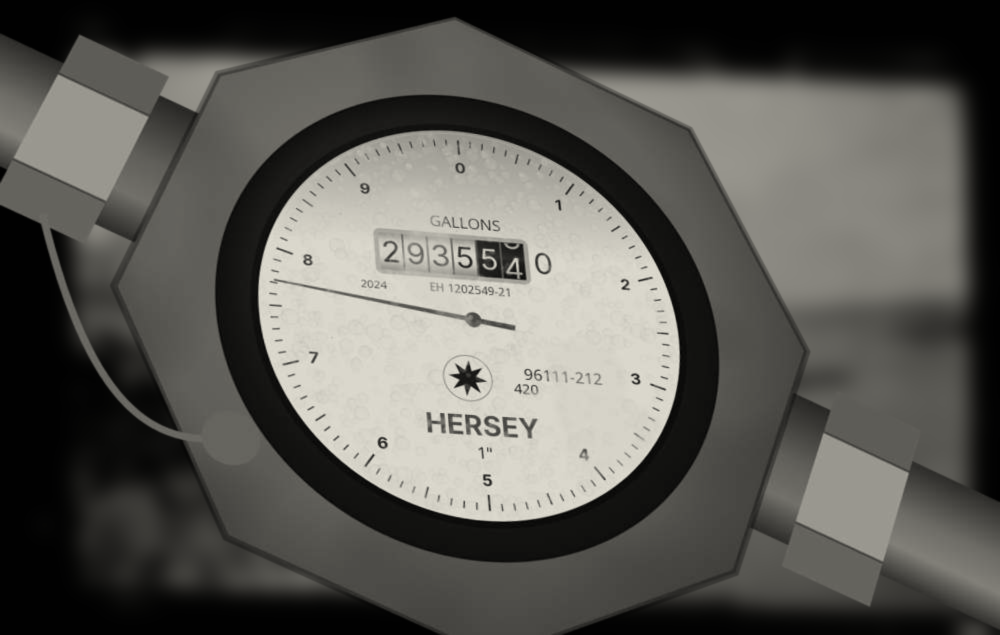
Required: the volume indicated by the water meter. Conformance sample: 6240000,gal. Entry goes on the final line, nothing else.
2935537.7,gal
